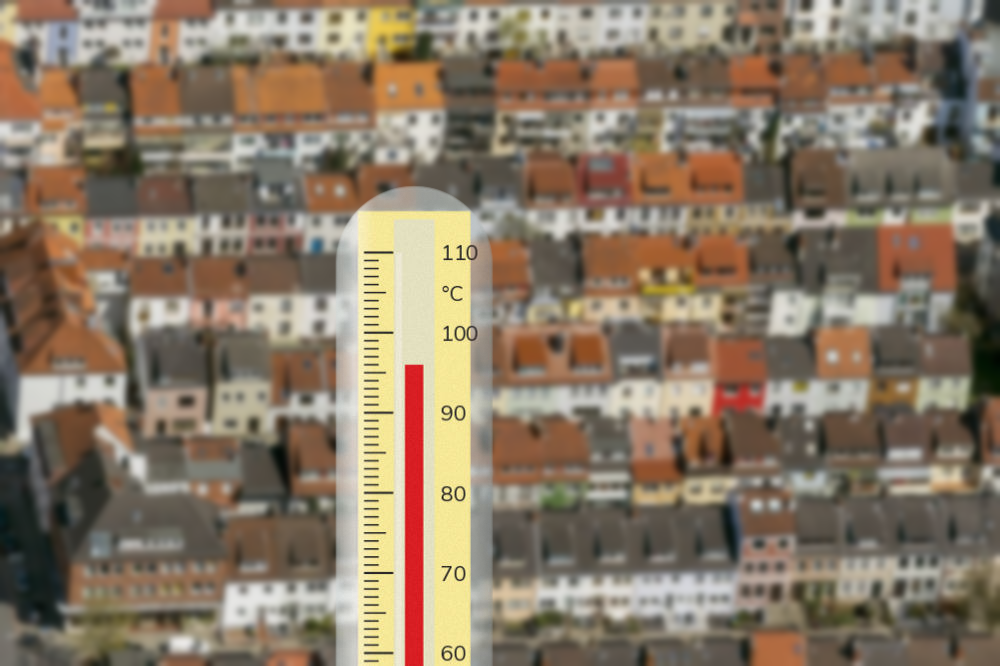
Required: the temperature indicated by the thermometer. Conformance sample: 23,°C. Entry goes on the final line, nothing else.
96,°C
